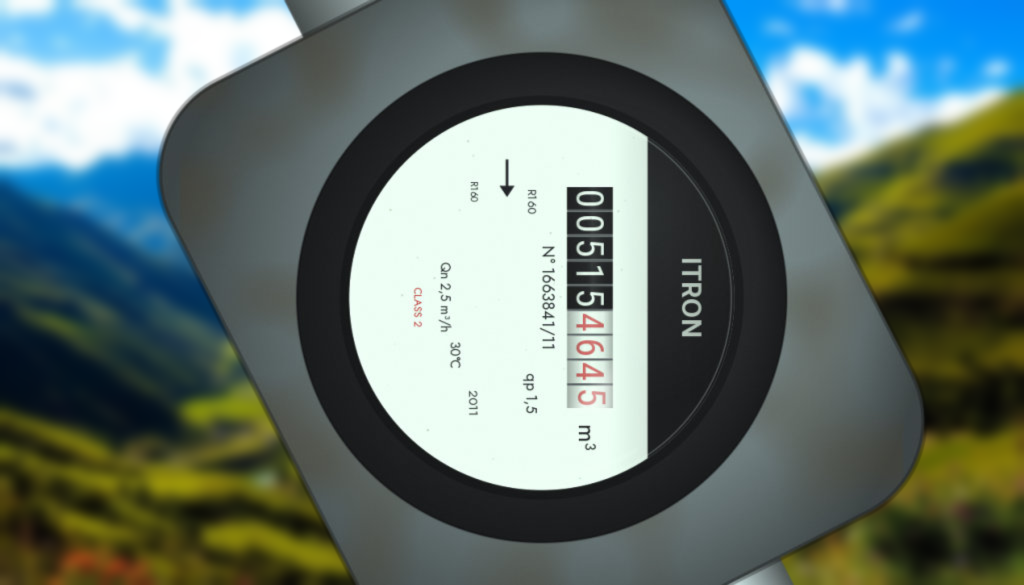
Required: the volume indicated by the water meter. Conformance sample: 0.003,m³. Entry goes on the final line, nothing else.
515.4645,m³
